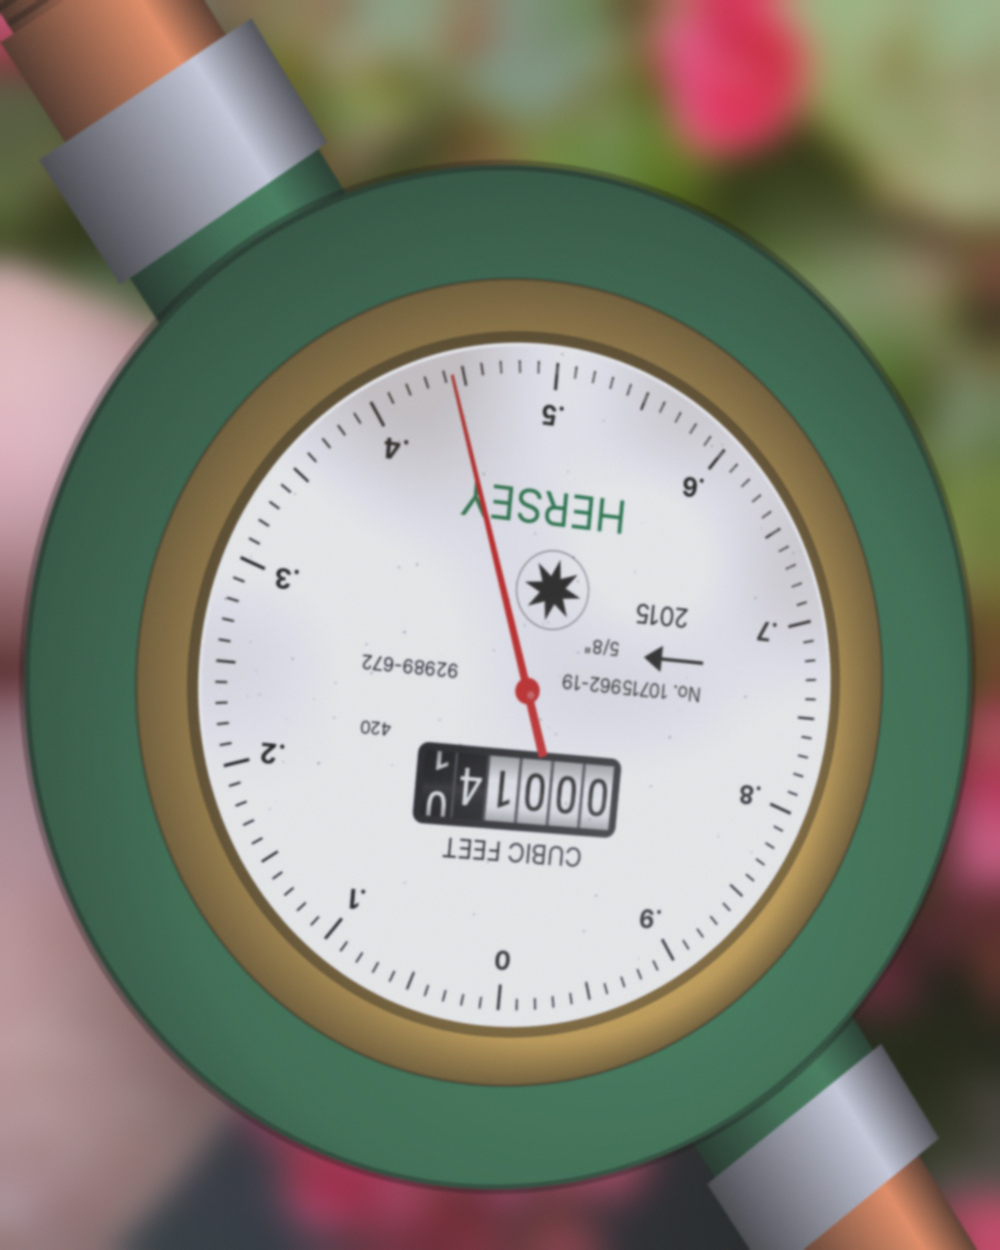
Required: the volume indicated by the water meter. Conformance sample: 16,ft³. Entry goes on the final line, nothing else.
140.44,ft³
